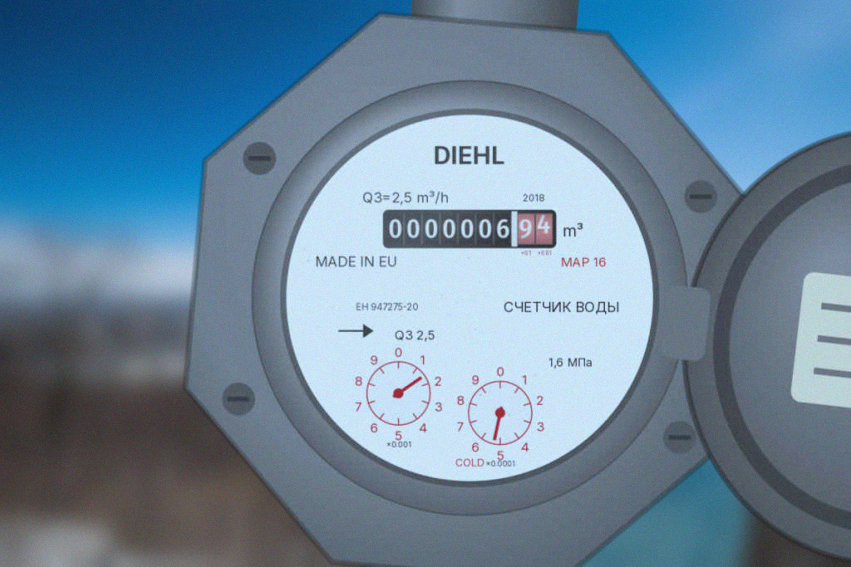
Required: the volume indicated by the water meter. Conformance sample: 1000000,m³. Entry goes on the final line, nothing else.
6.9415,m³
